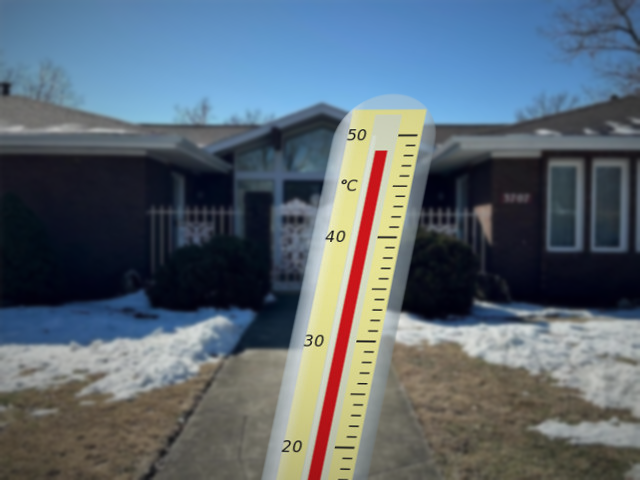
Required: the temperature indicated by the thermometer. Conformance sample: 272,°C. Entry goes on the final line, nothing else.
48.5,°C
